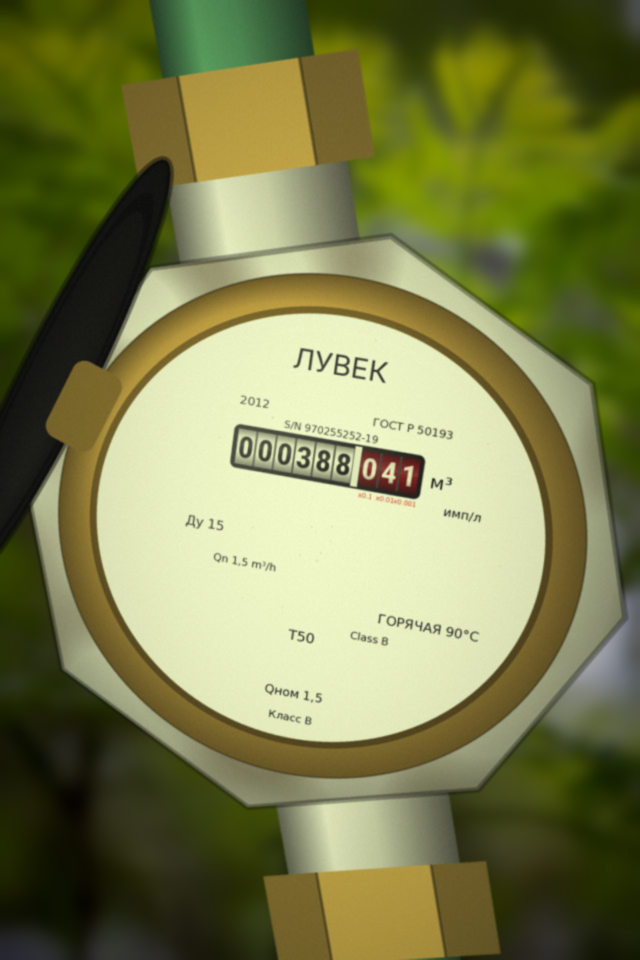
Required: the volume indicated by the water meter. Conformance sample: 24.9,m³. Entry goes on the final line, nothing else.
388.041,m³
